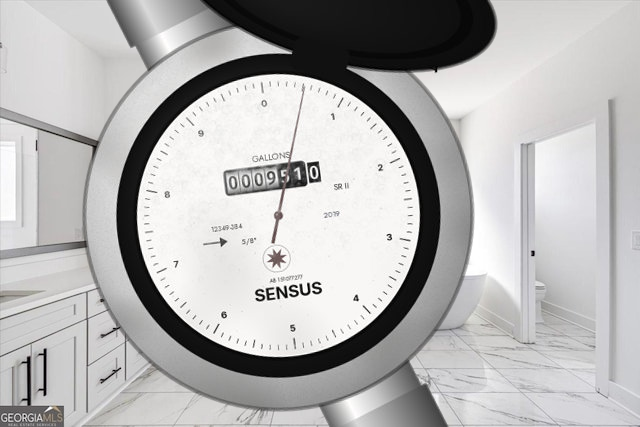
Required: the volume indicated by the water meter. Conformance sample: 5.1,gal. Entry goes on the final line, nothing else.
9510.5,gal
